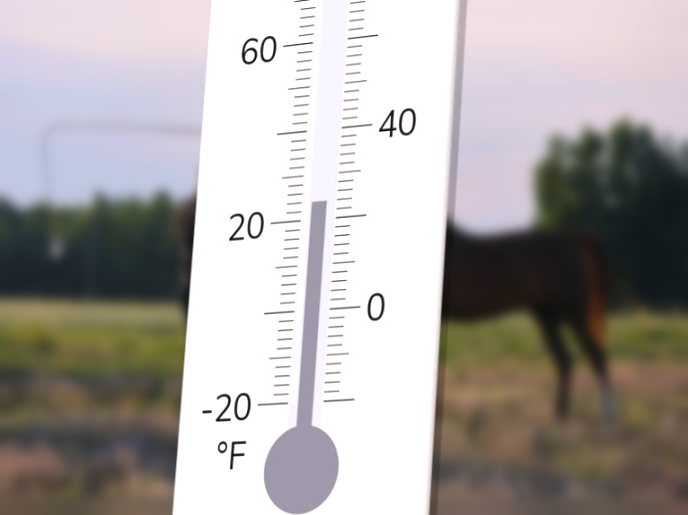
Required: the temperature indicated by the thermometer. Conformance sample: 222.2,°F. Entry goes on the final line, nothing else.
24,°F
